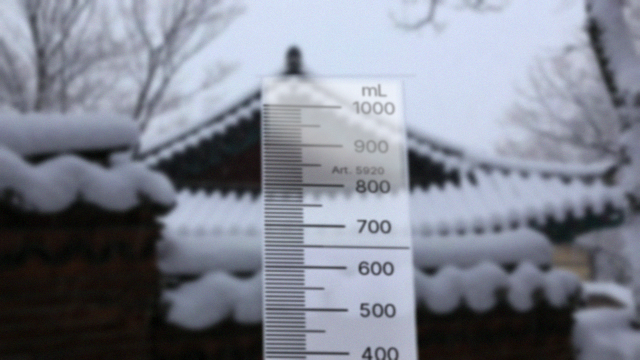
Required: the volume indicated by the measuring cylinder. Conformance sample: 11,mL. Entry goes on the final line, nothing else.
650,mL
